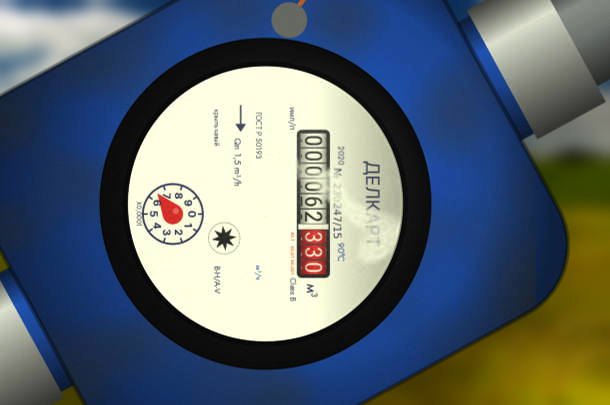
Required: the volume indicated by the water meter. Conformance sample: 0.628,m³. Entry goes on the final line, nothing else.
62.3306,m³
